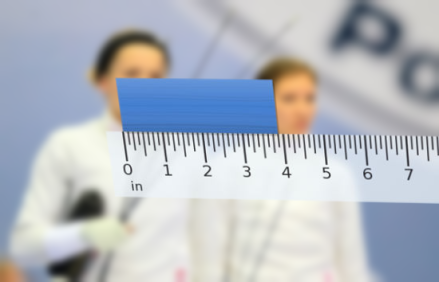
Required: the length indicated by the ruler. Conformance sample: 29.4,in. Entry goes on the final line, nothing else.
3.875,in
